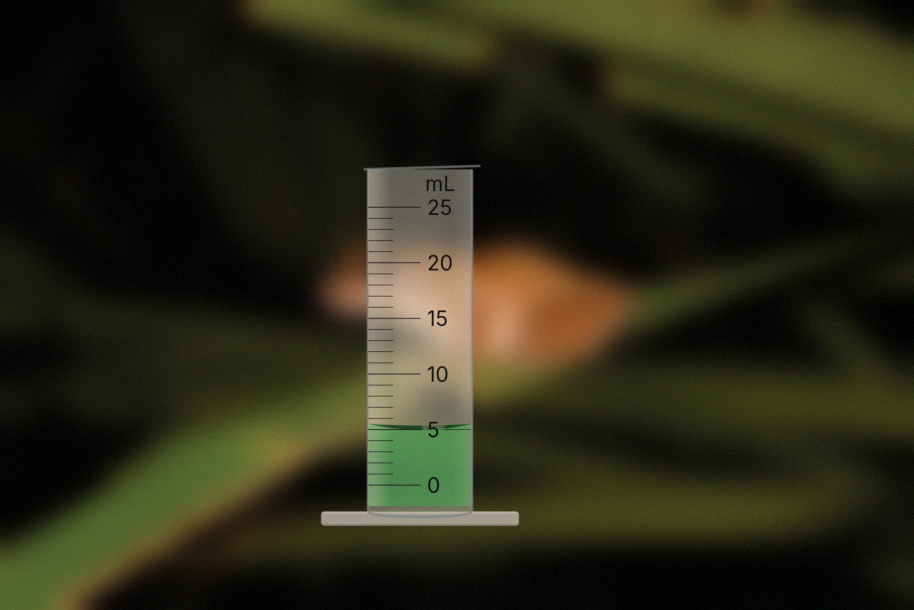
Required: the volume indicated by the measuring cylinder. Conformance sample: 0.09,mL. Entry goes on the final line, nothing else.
5,mL
